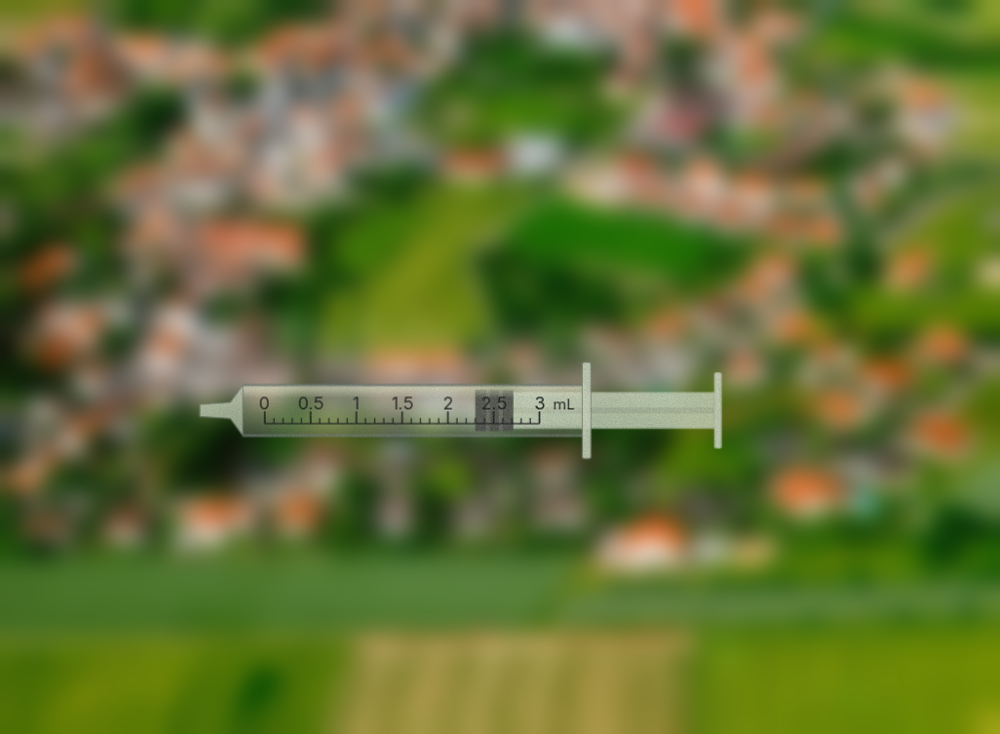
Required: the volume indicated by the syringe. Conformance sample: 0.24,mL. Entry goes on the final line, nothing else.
2.3,mL
